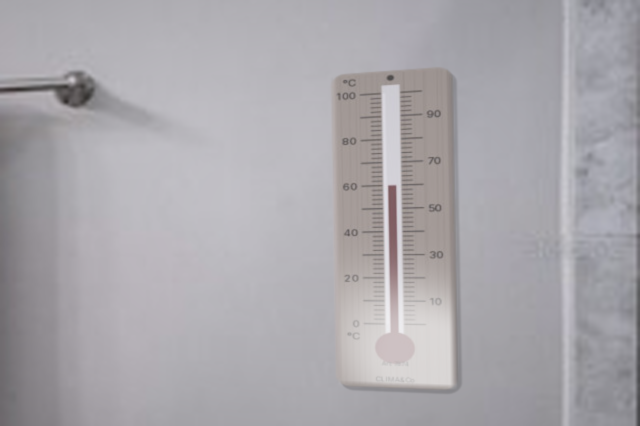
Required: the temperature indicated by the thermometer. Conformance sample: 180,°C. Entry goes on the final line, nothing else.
60,°C
